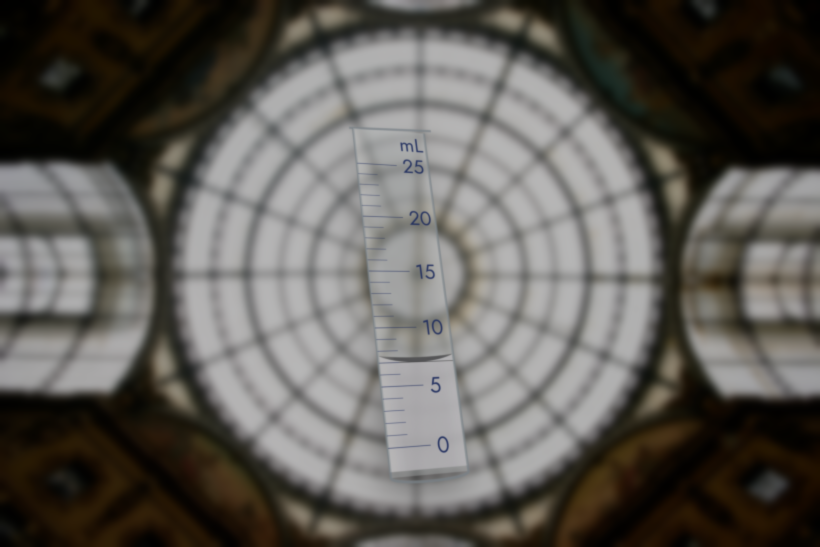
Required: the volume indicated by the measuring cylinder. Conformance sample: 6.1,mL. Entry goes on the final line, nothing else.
7,mL
